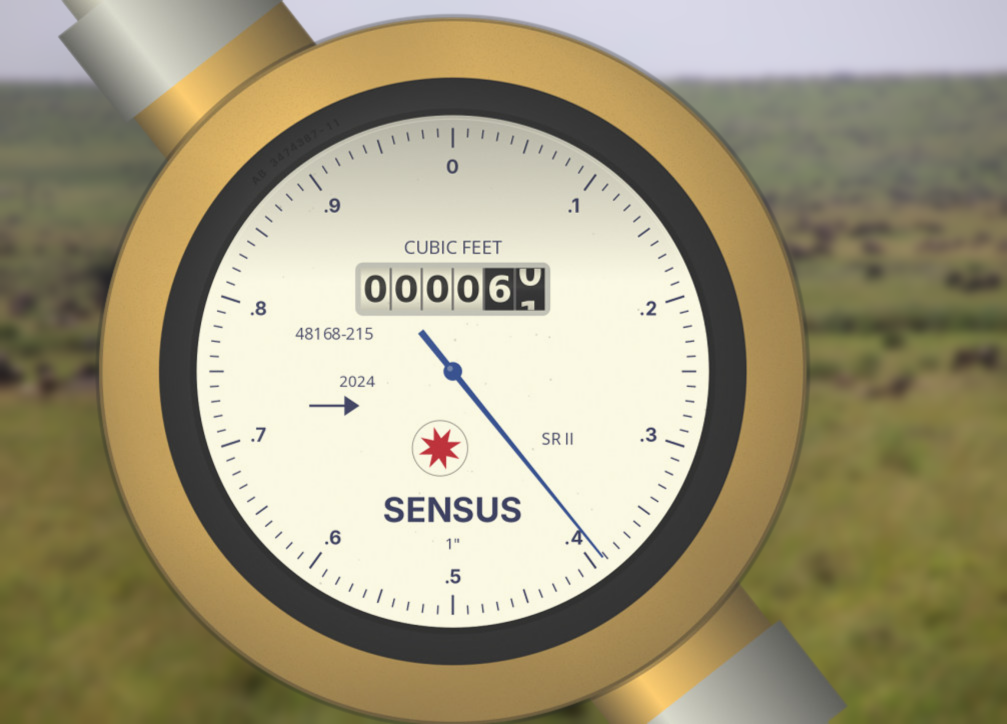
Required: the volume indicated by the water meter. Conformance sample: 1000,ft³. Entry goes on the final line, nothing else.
60.39,ft³
